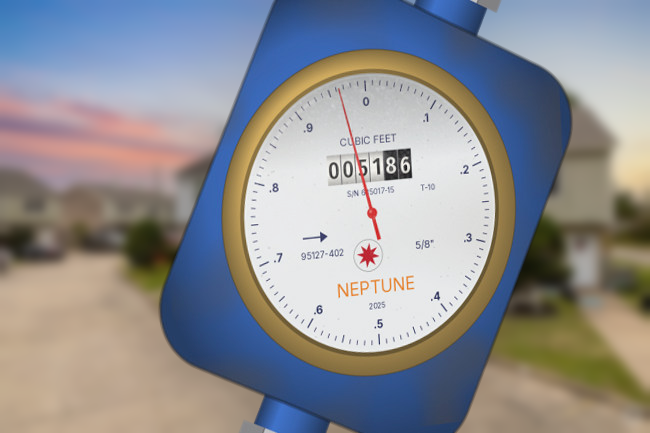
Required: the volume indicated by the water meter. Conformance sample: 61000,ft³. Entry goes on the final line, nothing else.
5185.96,ft³
